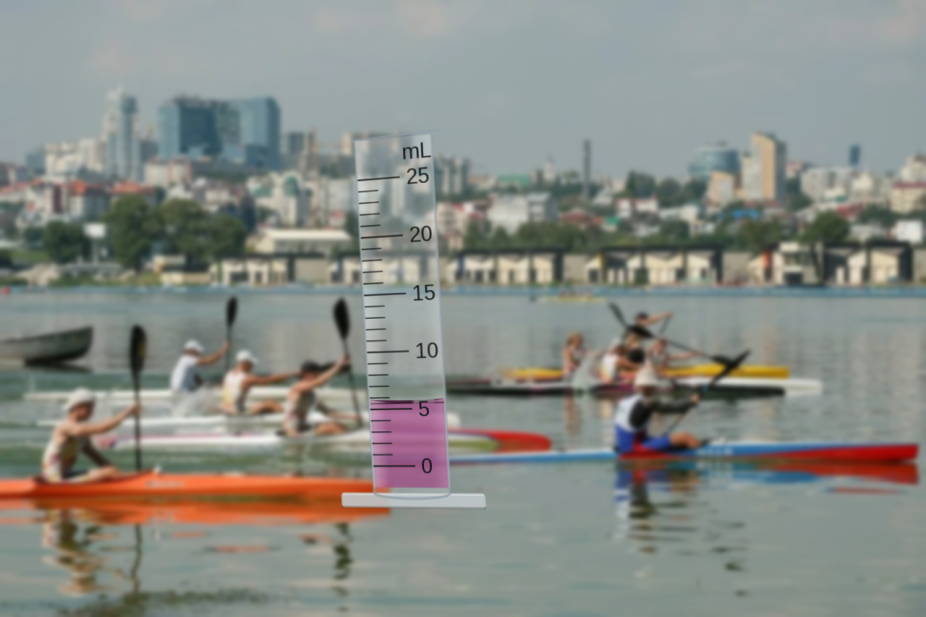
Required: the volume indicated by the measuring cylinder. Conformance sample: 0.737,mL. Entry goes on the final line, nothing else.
5.5,mL
